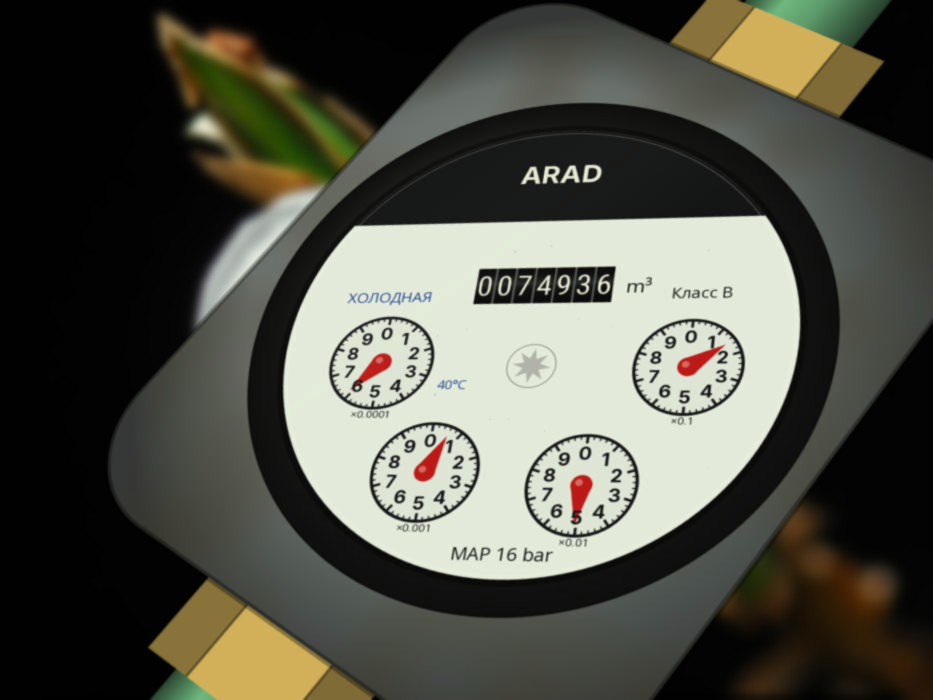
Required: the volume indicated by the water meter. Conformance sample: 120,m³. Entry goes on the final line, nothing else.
74936.1506,m³
